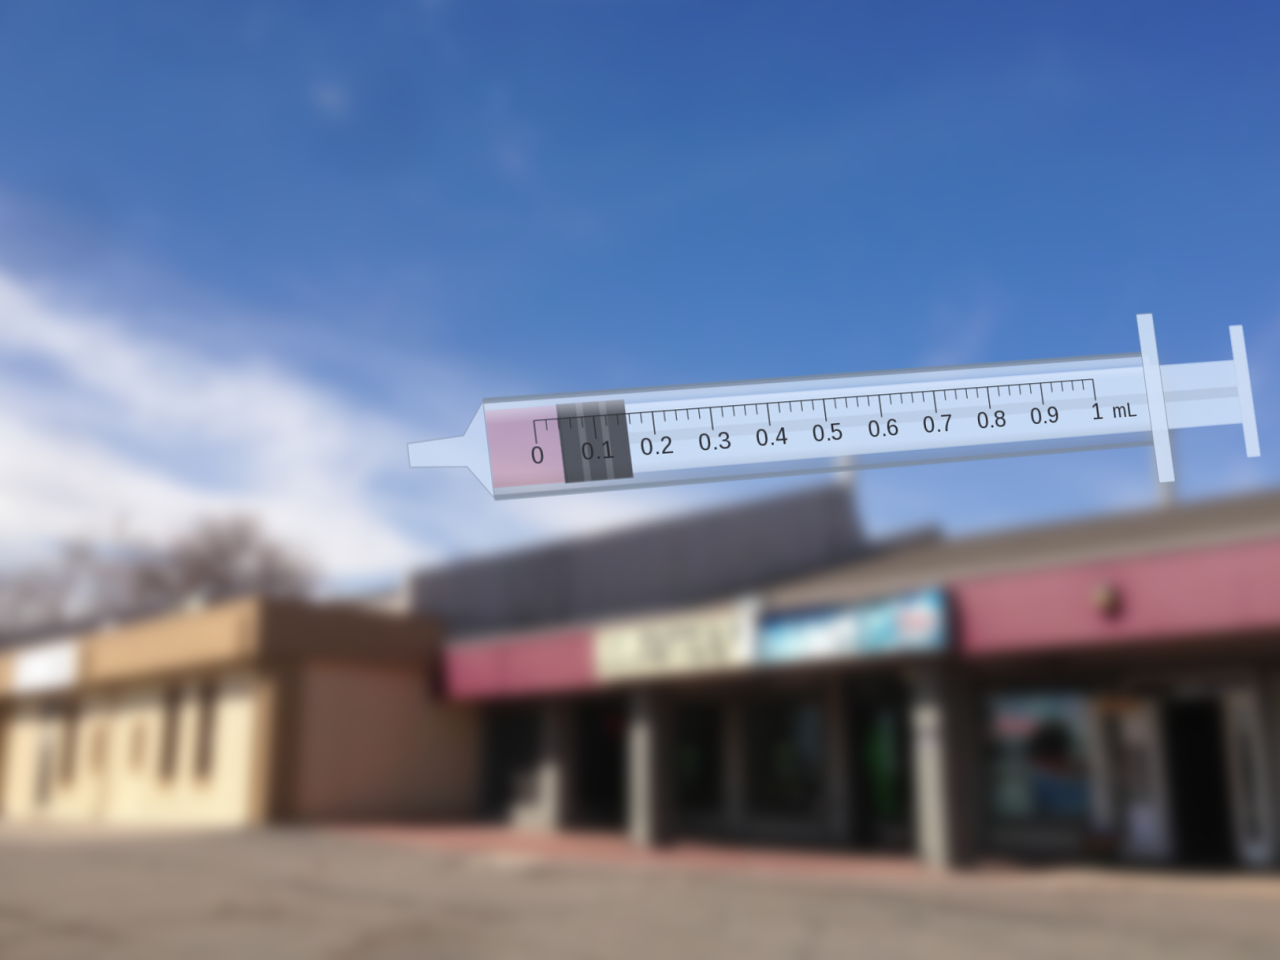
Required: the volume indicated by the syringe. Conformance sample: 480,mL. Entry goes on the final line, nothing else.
0.04,mL
